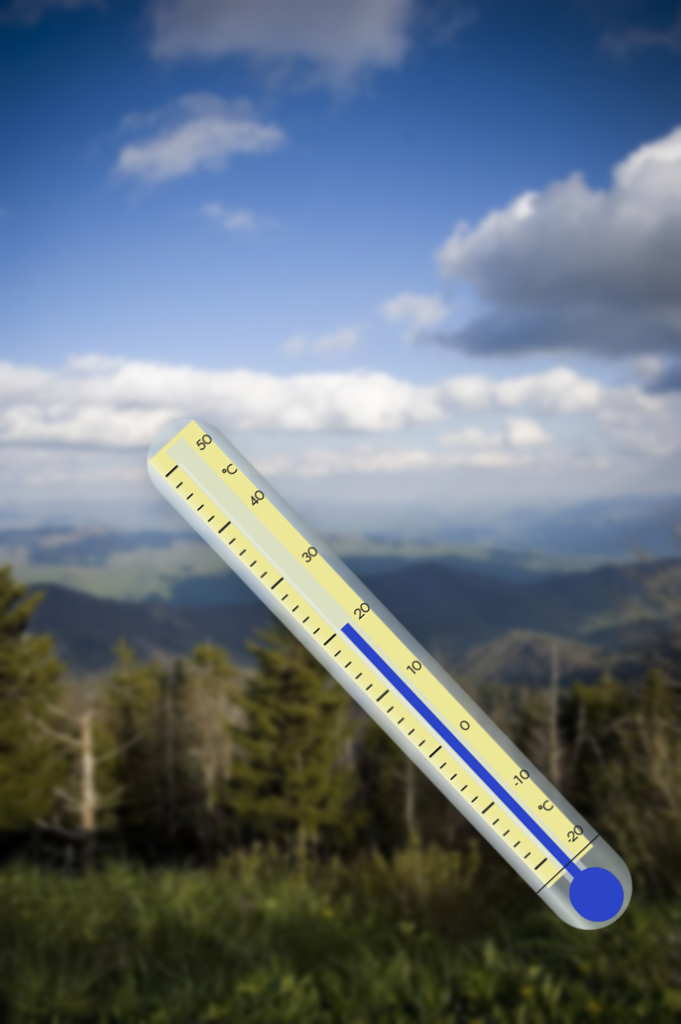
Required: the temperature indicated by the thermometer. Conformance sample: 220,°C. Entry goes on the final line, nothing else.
20,°C
